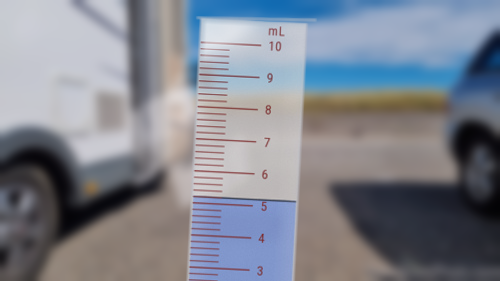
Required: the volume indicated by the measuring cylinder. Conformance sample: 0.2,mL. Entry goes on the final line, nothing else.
5.2,mL
